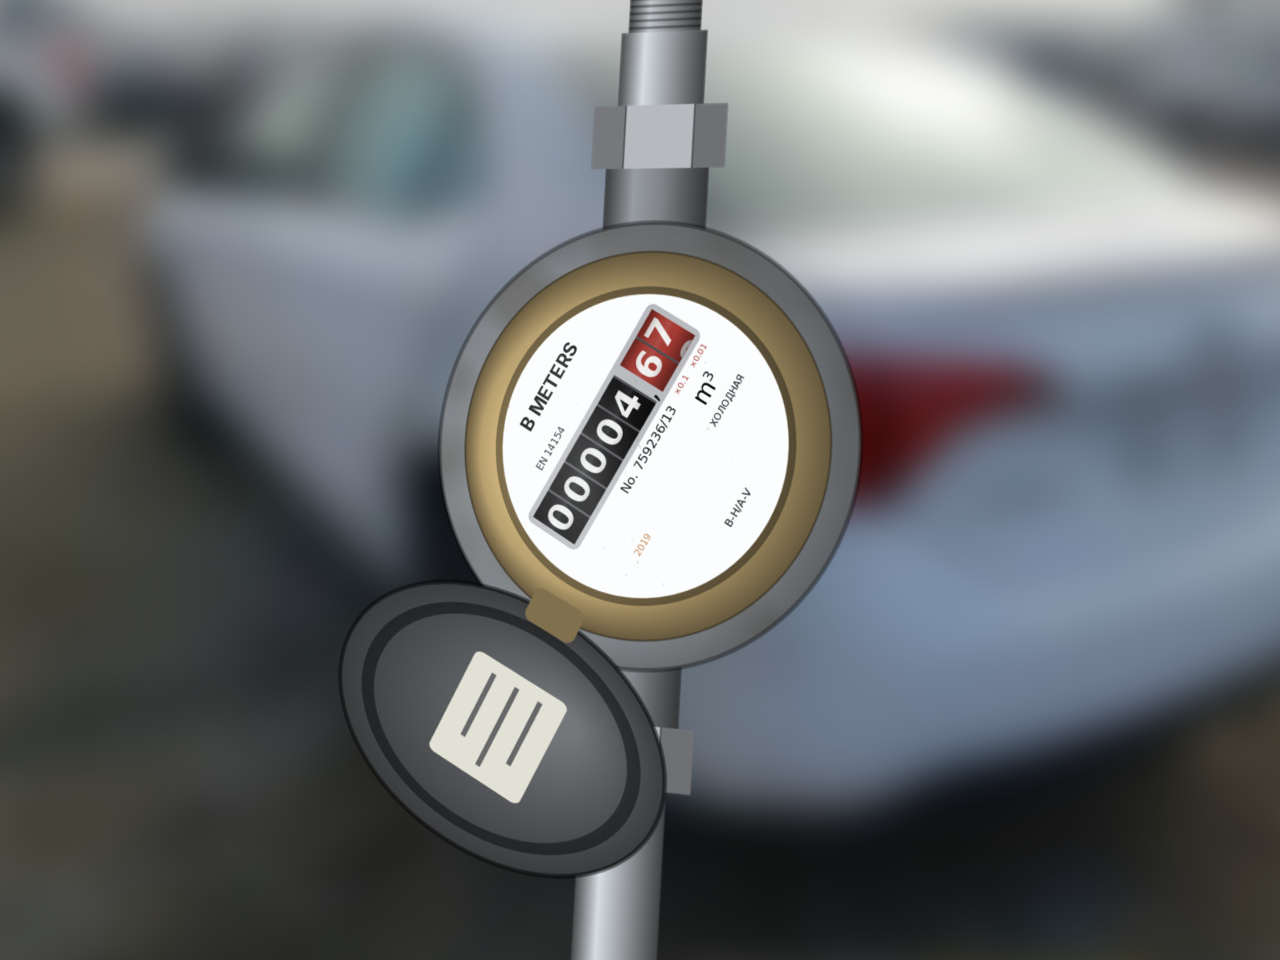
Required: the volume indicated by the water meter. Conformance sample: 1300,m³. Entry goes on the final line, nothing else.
4.67,m³
